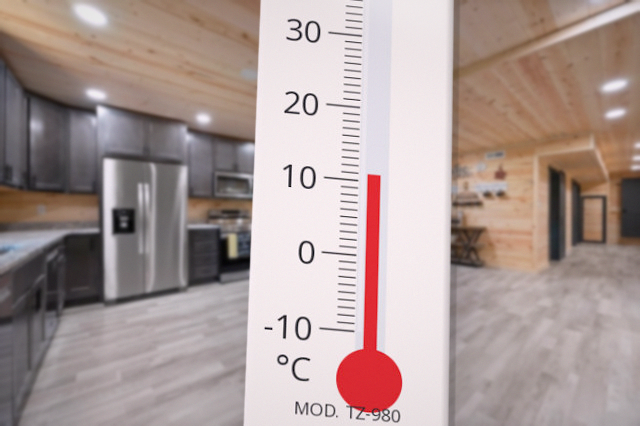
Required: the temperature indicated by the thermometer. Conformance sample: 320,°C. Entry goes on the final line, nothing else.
11,°C
